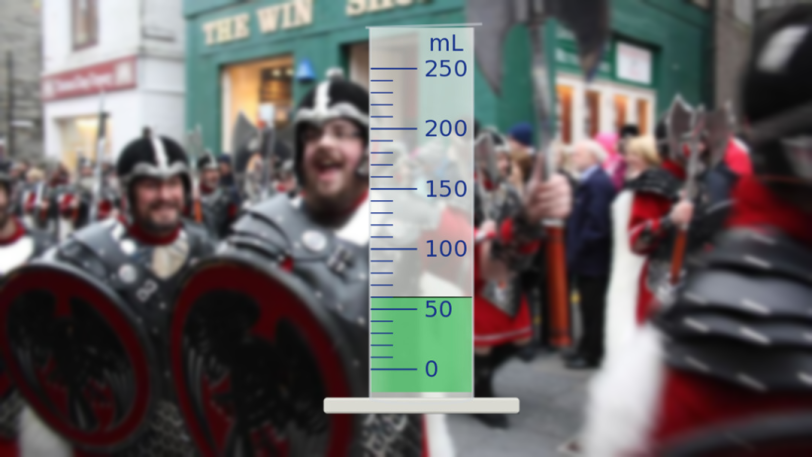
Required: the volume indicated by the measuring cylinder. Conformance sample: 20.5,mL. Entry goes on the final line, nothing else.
60,mL
